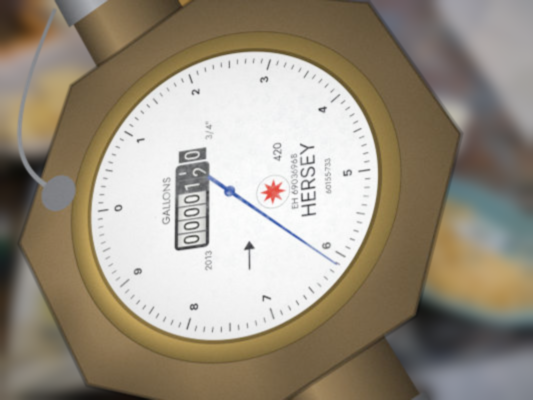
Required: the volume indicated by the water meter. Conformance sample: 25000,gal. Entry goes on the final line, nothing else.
116.1,gal
